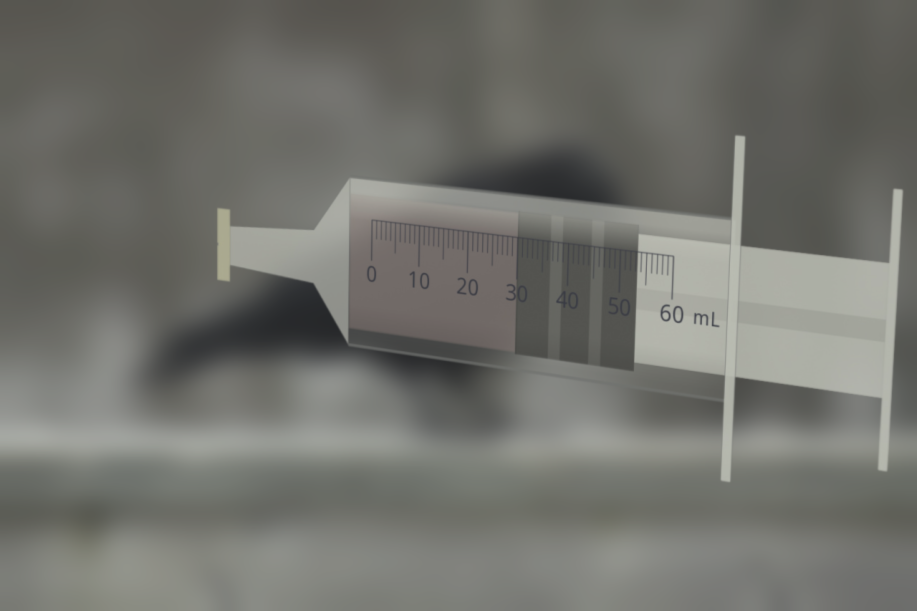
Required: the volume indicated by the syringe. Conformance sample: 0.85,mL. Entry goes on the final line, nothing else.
30,mL
